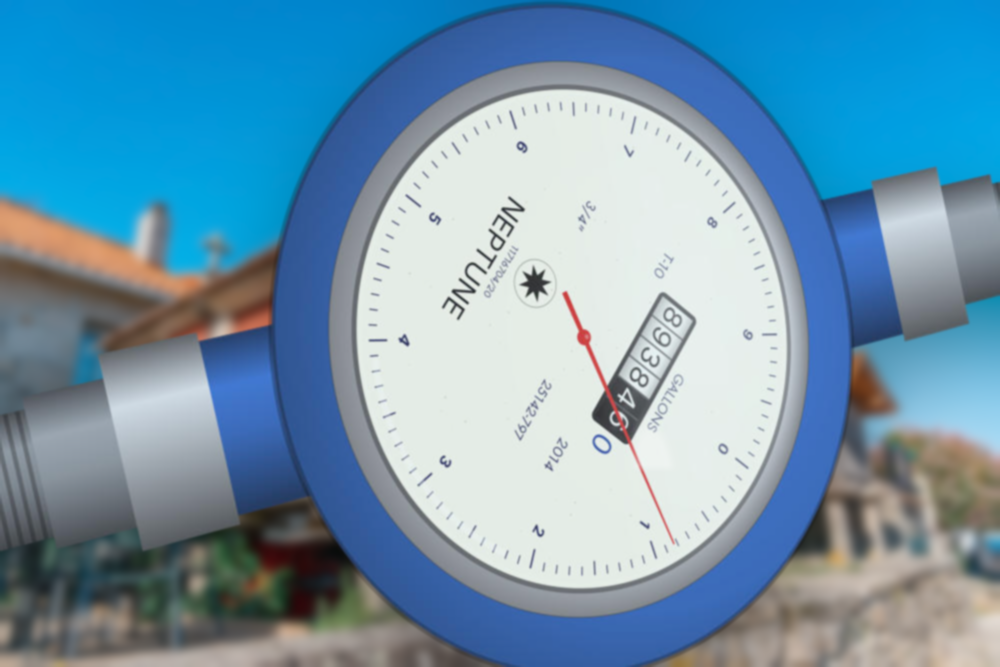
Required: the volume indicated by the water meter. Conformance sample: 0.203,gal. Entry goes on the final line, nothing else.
8938460.8,gal
